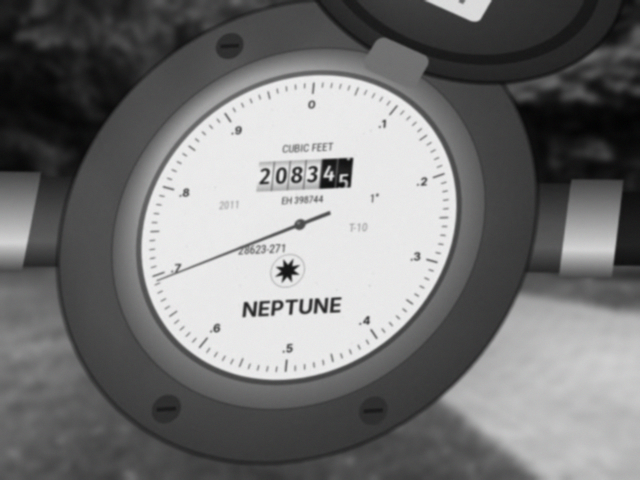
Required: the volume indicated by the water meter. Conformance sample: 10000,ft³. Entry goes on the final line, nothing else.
208344.69,ft³
